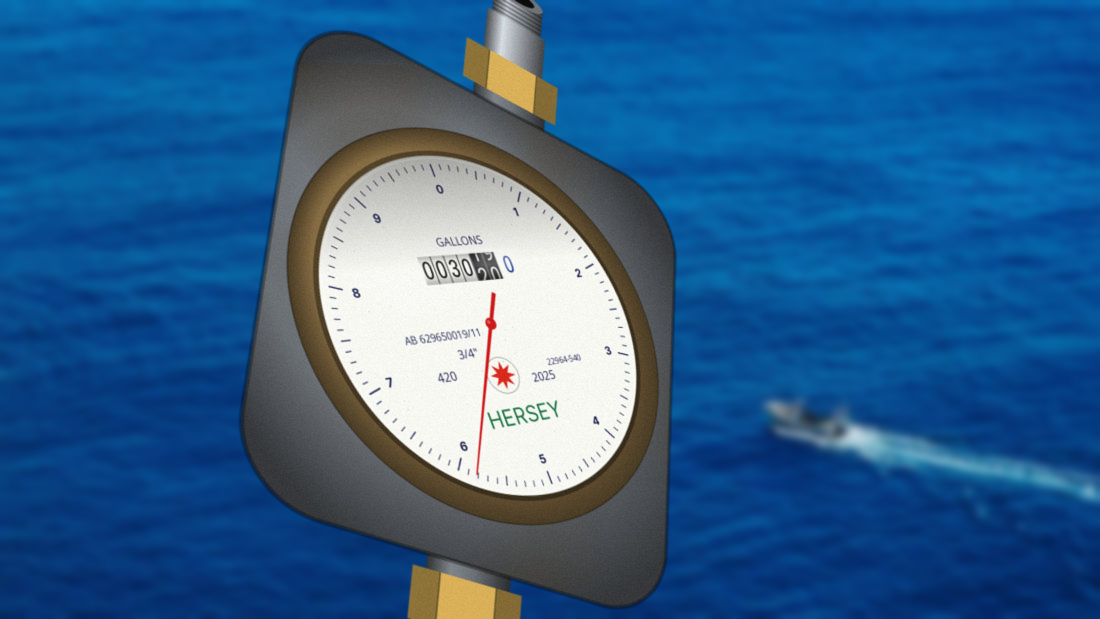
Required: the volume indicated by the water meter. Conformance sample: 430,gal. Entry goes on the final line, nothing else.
30195.8,gal
